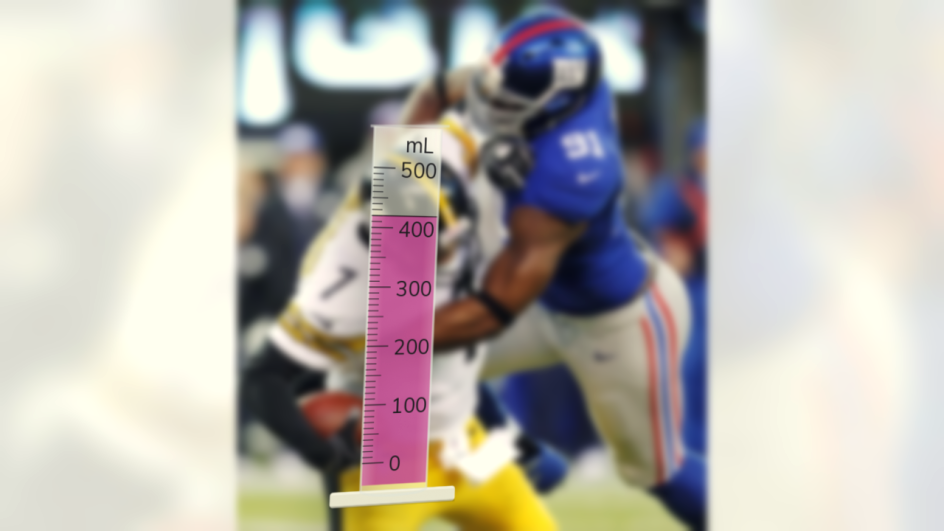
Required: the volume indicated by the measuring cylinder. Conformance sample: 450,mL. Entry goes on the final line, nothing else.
420,mL
